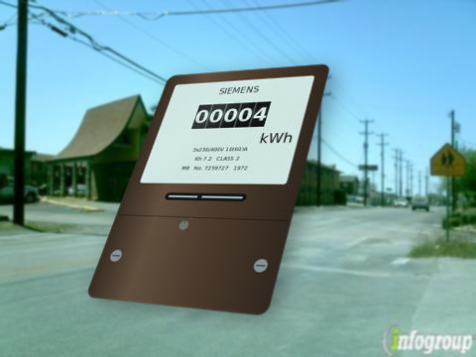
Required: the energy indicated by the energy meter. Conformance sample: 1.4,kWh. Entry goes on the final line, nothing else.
4,kWh
